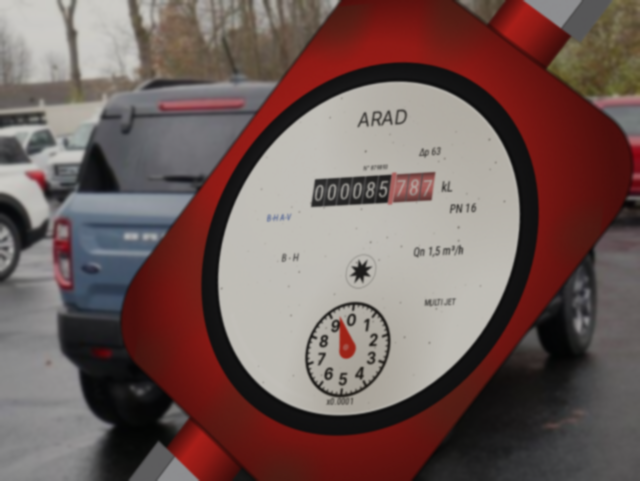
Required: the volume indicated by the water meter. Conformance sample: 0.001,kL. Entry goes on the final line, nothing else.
85.7869,kL
